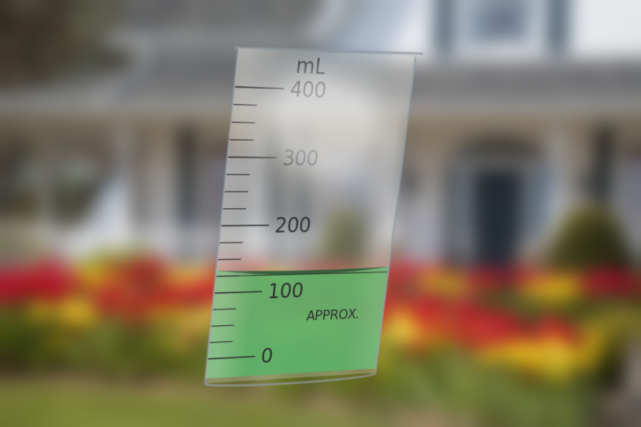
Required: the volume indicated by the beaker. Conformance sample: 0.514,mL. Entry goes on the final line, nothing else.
125,mL
